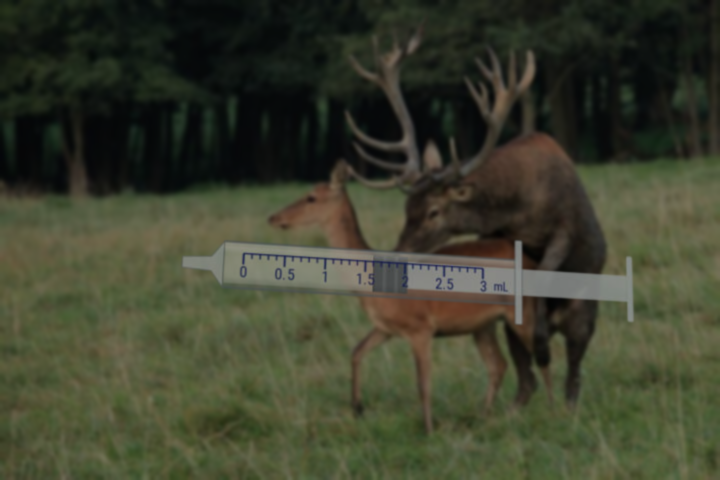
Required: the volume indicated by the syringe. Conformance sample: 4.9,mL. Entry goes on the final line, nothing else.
1.6,mL
